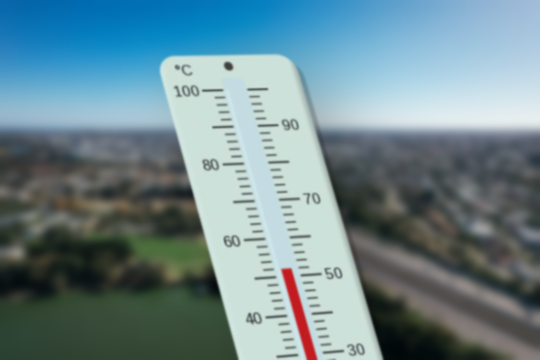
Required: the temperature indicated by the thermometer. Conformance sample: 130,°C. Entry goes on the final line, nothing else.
52,°C
